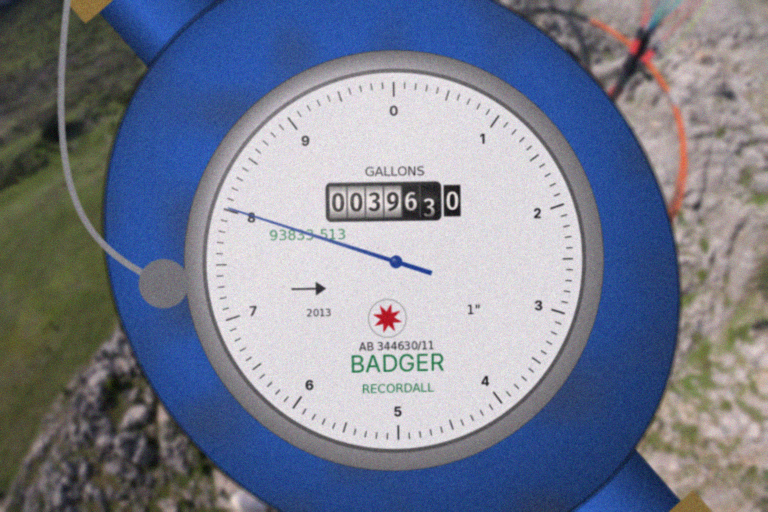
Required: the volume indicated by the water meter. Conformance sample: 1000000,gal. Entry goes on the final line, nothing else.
39628.0,gal
